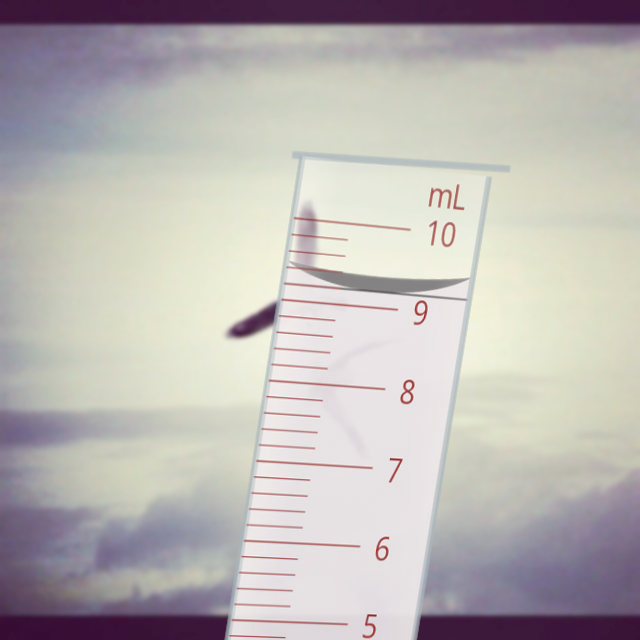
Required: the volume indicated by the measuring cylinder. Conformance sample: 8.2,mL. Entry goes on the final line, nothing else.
9.2,mL
